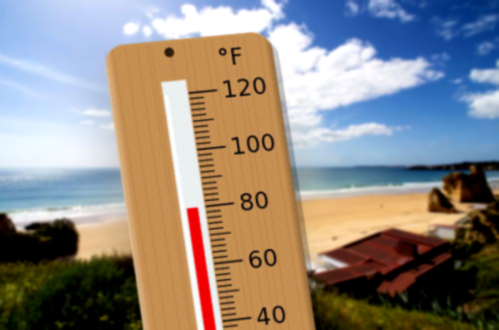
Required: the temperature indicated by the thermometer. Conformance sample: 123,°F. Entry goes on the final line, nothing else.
80,°F
